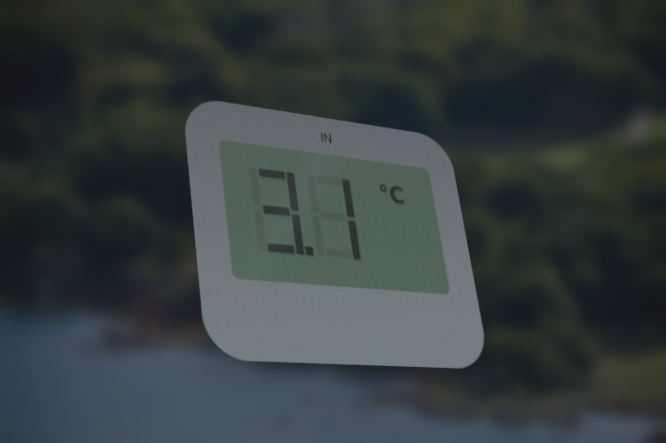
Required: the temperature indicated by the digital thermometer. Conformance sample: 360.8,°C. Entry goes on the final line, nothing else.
3.1,°C
